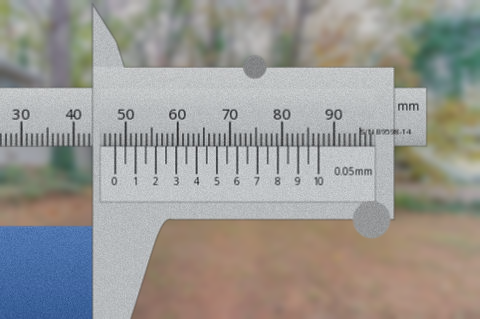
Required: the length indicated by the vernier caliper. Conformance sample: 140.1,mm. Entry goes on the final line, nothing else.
48.0,mm
